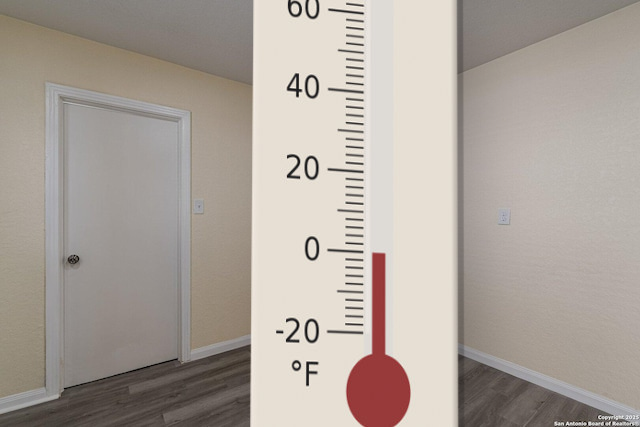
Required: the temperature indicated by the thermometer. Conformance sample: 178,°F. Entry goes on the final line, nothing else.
0,°F
